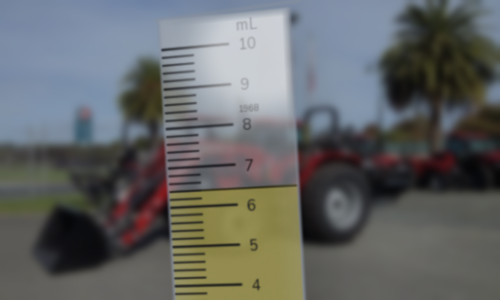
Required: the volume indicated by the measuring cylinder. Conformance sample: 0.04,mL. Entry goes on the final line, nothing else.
6.4,mL
